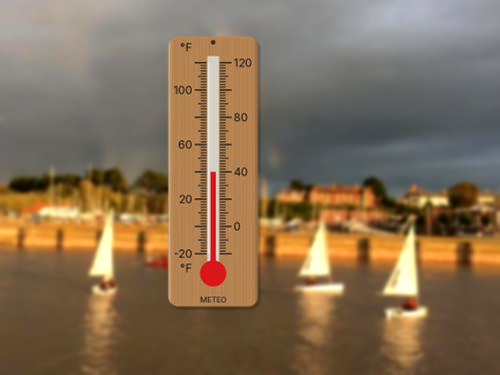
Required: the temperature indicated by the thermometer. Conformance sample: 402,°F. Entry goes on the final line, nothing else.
40,°F
